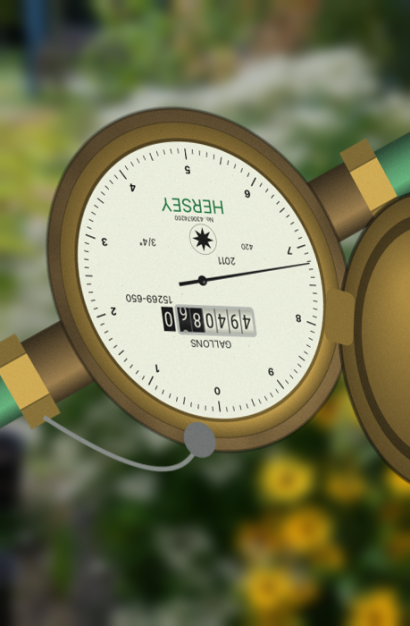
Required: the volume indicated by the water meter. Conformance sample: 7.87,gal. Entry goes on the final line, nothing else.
4940857.2,gal
